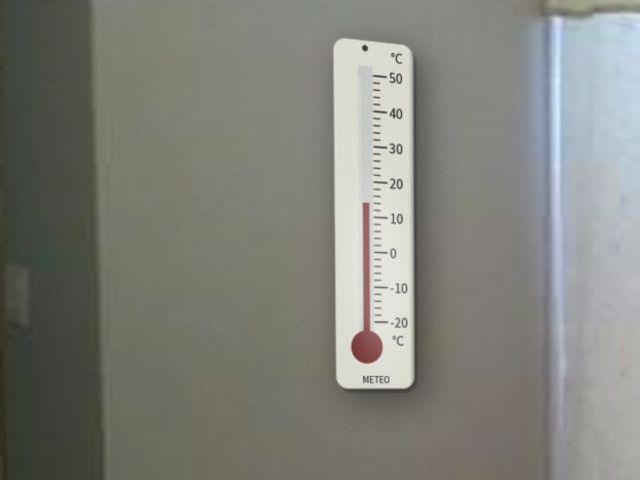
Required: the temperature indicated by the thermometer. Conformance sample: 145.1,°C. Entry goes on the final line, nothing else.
14,°C
